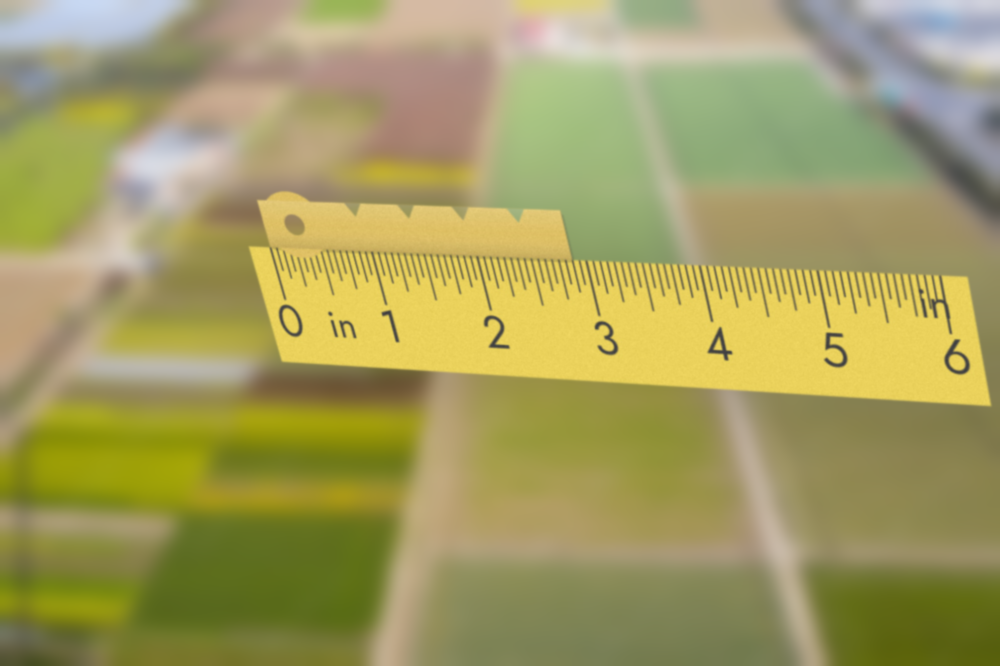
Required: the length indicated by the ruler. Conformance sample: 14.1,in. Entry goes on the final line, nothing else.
2.875,in
